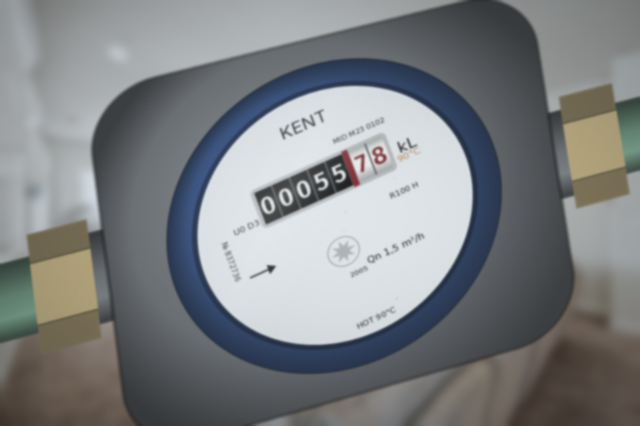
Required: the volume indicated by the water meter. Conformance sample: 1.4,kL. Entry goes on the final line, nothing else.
55.78,kL
